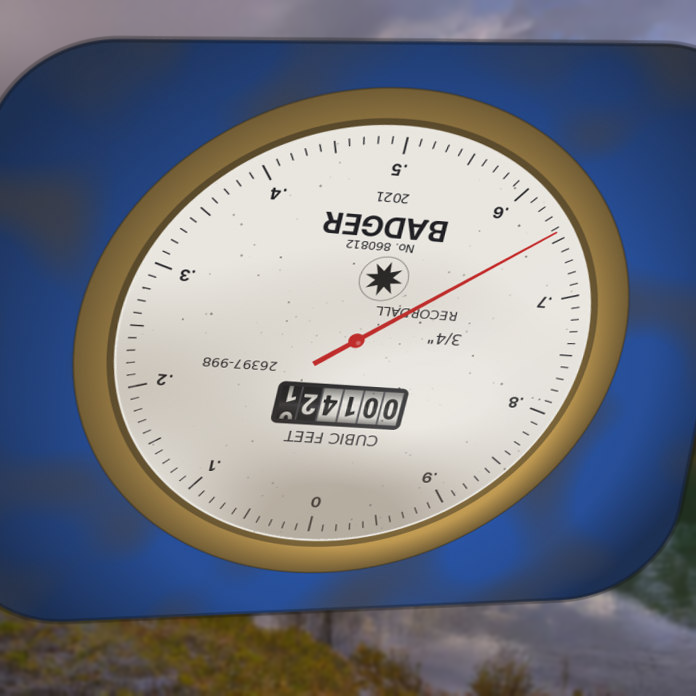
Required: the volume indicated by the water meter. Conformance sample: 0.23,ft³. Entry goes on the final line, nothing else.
1420.64,ft³
